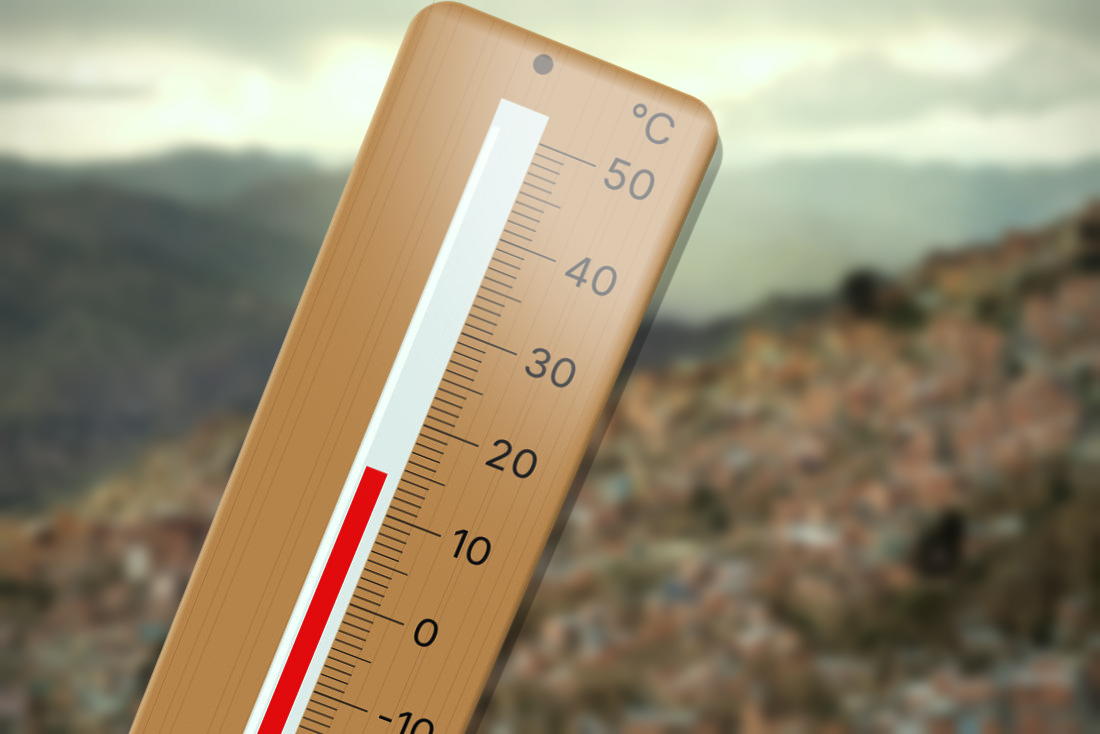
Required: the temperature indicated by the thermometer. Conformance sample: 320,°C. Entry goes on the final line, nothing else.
14,°C
